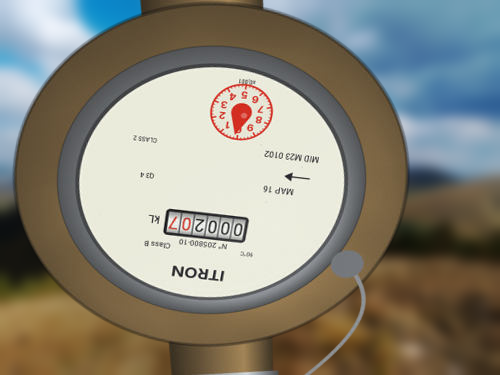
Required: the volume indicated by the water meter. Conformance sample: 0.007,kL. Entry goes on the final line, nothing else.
2.070,kL
